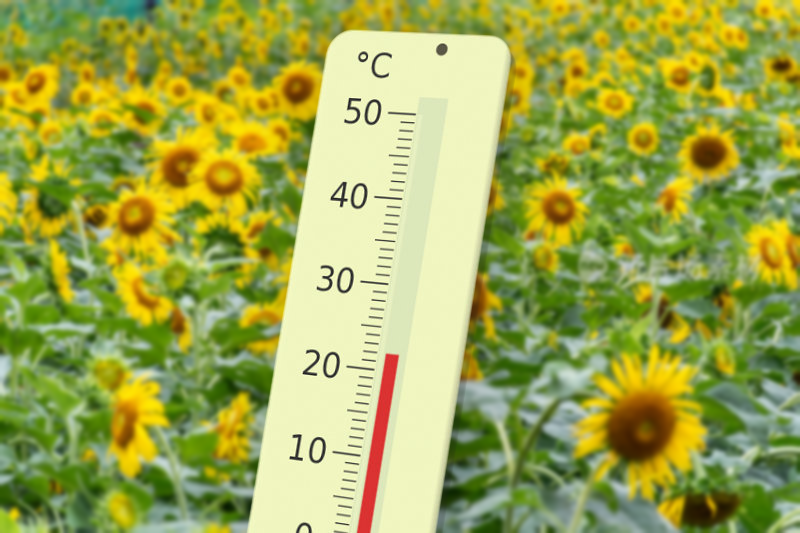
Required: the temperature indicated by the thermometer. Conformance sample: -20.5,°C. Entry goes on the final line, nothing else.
22,°C
